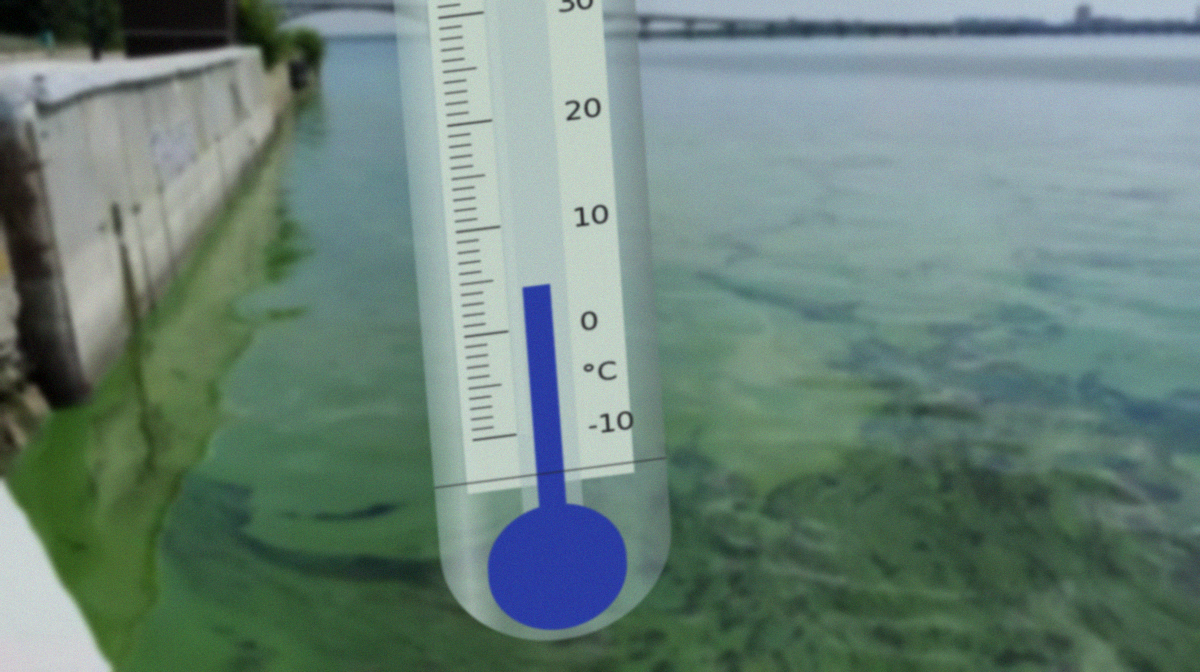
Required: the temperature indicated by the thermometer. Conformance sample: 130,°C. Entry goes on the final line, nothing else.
4,°C
